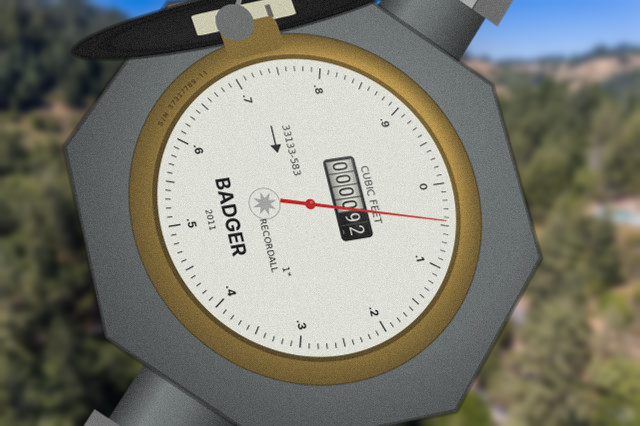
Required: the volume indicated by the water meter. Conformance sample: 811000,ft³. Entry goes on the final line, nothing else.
92.04,ft³
